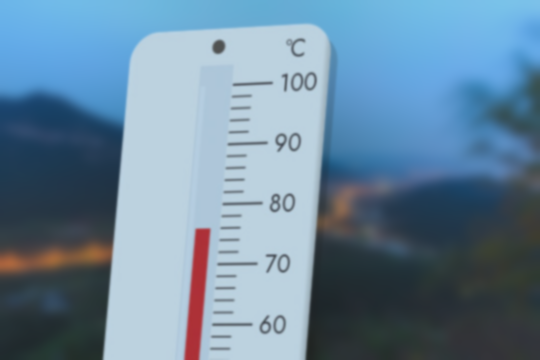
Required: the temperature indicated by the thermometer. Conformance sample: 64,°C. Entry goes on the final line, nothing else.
76,°C
